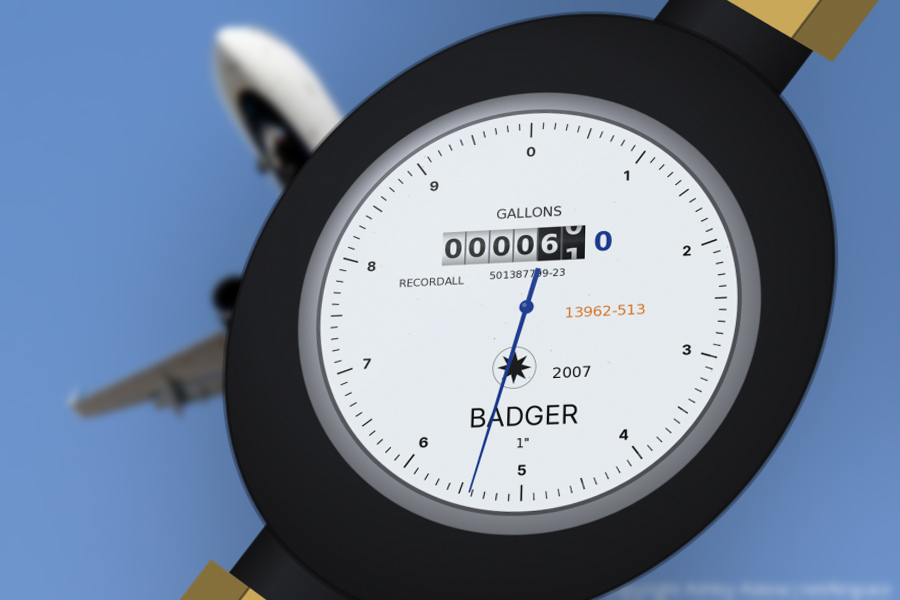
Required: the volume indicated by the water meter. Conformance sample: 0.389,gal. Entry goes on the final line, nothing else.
605.4,gal
